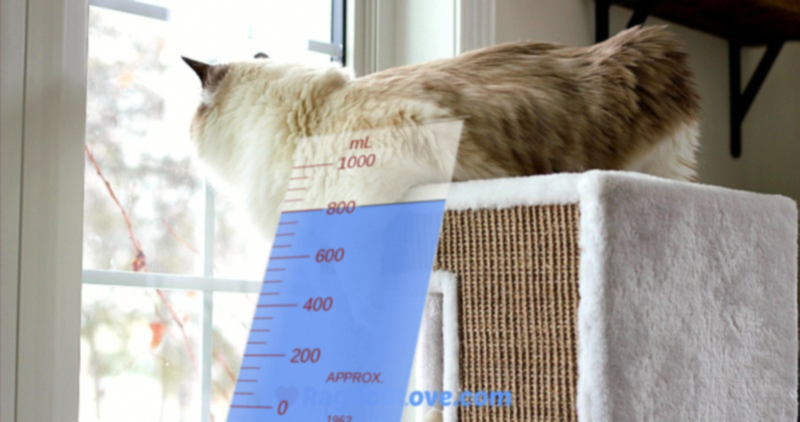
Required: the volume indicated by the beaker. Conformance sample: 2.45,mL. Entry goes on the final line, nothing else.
800,mL
